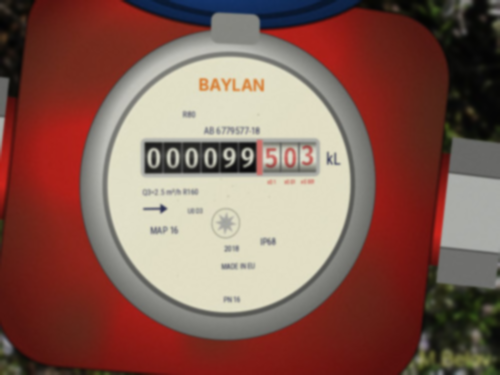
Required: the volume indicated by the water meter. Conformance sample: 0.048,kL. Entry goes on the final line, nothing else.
99.503,kL
